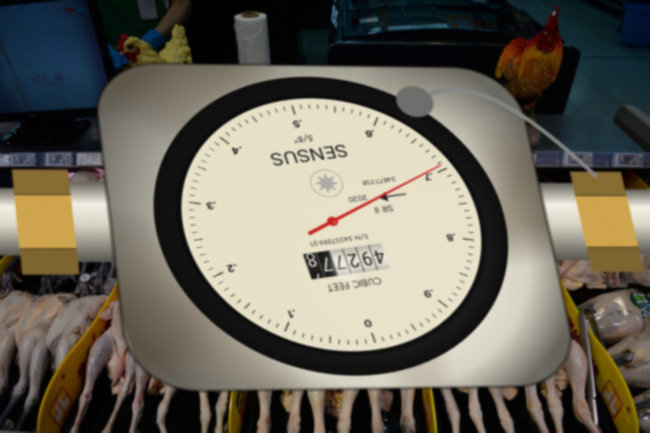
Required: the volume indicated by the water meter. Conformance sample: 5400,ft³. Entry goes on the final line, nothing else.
492777.69,ft³
